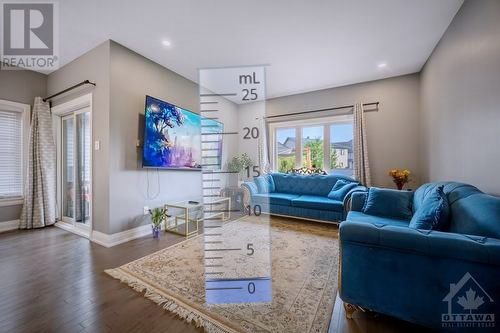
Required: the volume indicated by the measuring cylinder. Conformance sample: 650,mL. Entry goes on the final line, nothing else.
1,mL
